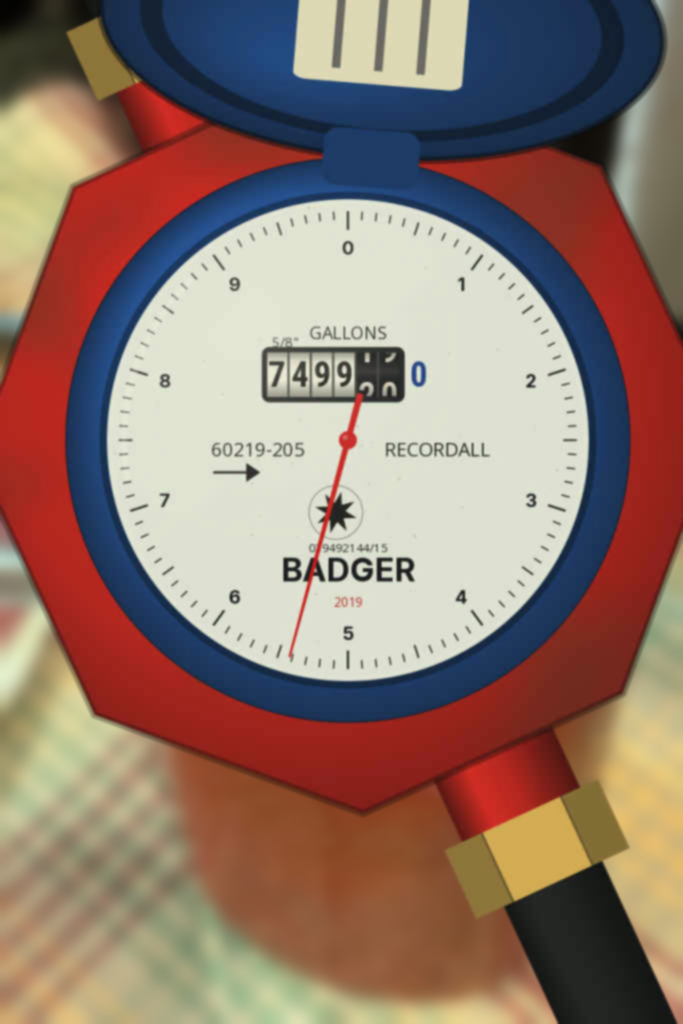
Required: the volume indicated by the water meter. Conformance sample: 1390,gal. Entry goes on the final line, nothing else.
7499195.4,gal
